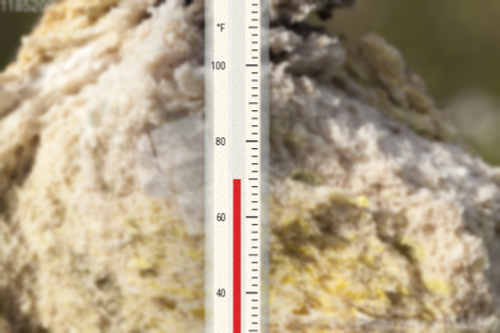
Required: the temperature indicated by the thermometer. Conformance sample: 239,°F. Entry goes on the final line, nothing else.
70,°F
